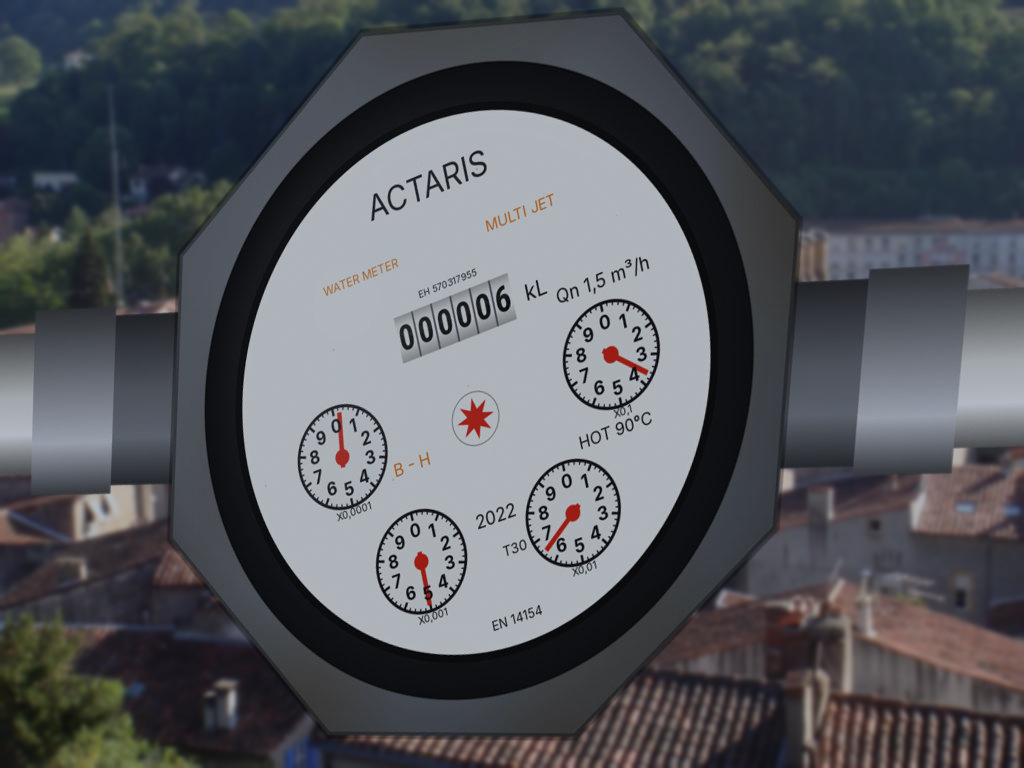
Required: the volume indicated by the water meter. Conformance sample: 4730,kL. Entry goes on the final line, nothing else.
6.3650,kL
